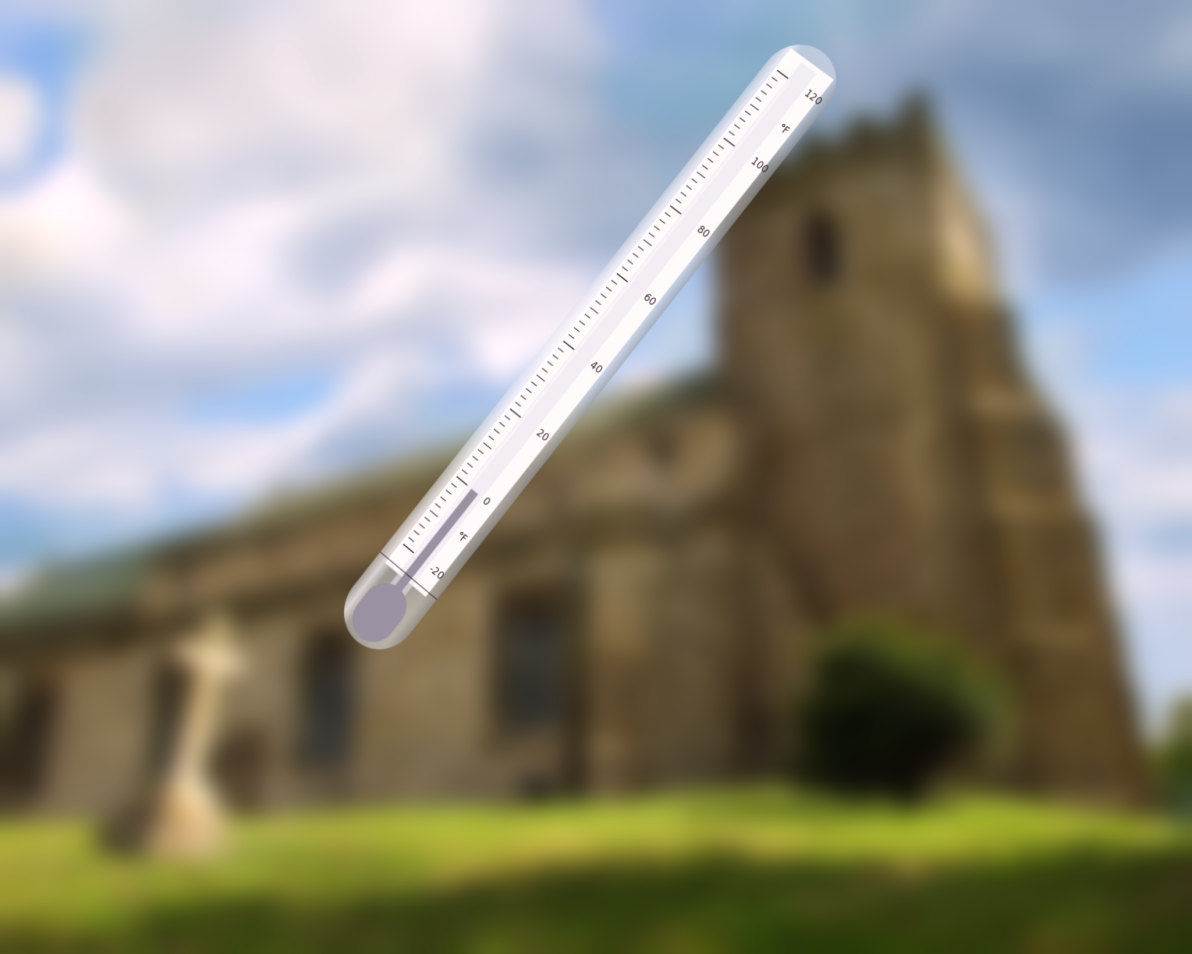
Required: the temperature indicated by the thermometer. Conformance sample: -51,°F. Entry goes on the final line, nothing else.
0,°F
